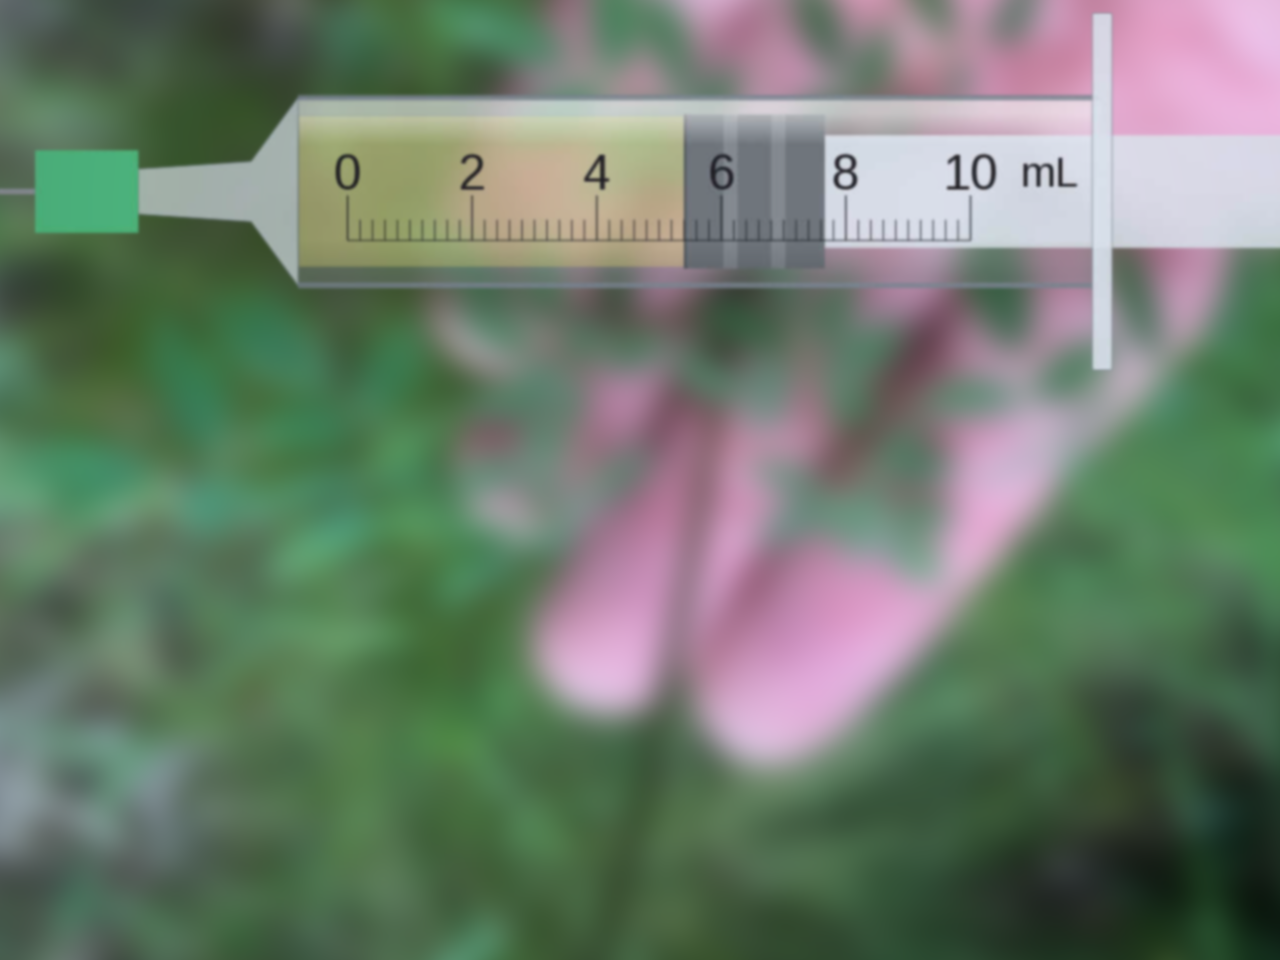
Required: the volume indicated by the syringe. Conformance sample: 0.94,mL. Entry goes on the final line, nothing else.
5.4,mL
